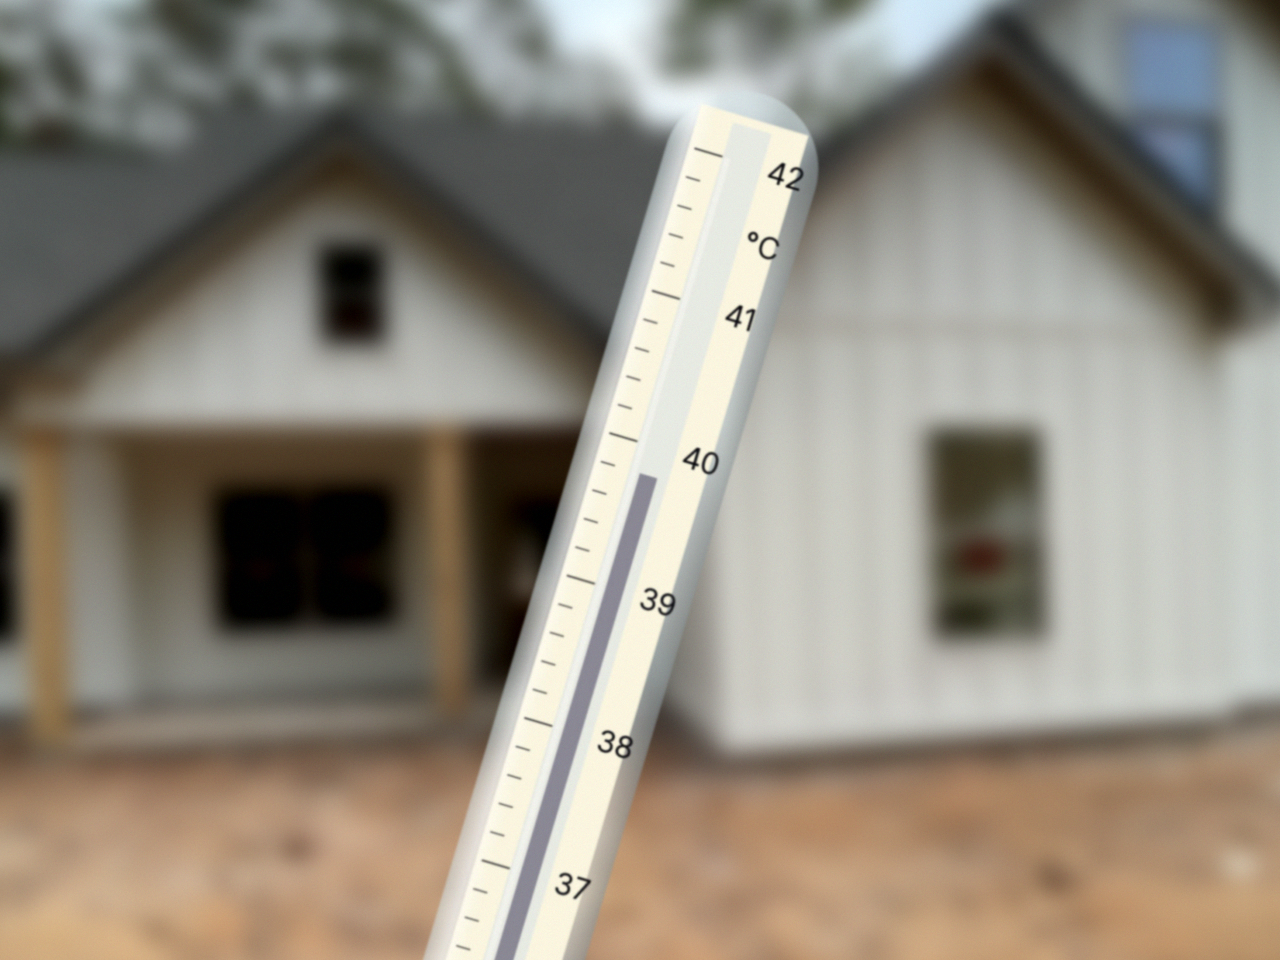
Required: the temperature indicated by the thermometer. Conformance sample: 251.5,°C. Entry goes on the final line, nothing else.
39.8,°C
